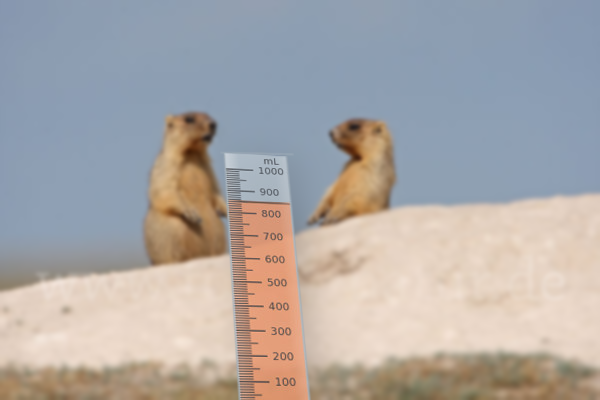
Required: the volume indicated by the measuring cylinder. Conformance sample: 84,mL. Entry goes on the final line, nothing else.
850,mL
